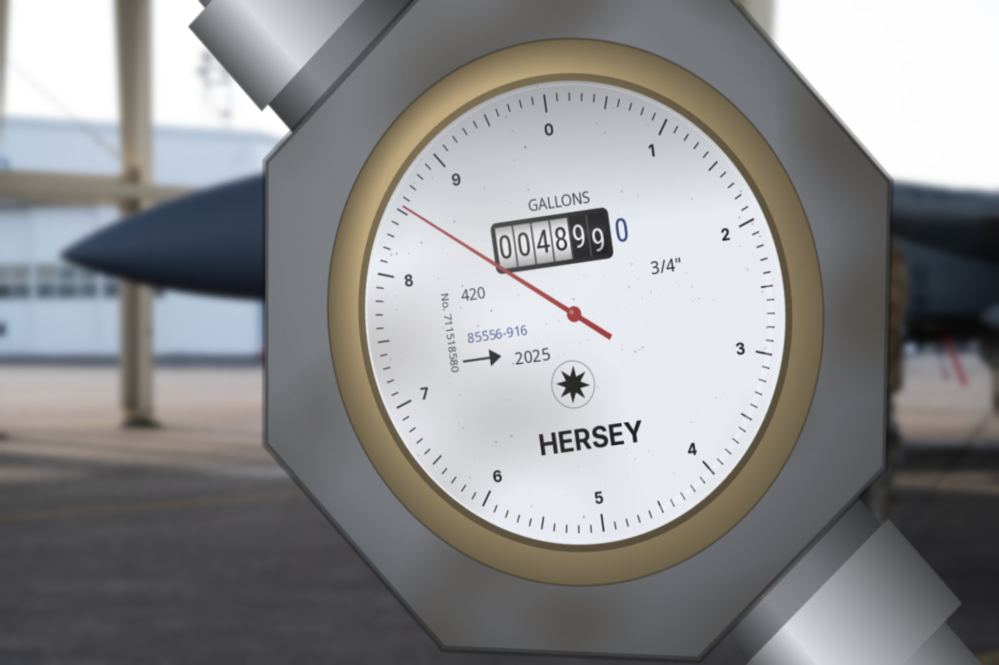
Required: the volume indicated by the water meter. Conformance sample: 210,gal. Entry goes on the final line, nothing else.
48988.5,gal
